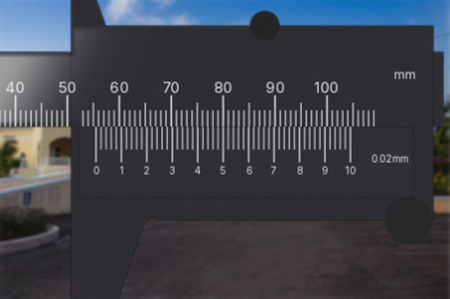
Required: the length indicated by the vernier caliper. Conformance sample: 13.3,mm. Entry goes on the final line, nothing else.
55.5,mm
